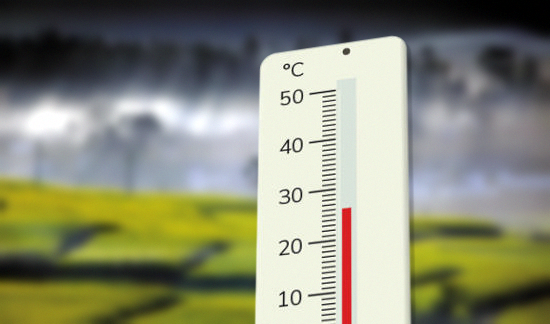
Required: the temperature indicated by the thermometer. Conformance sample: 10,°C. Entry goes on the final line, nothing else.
26,°C
